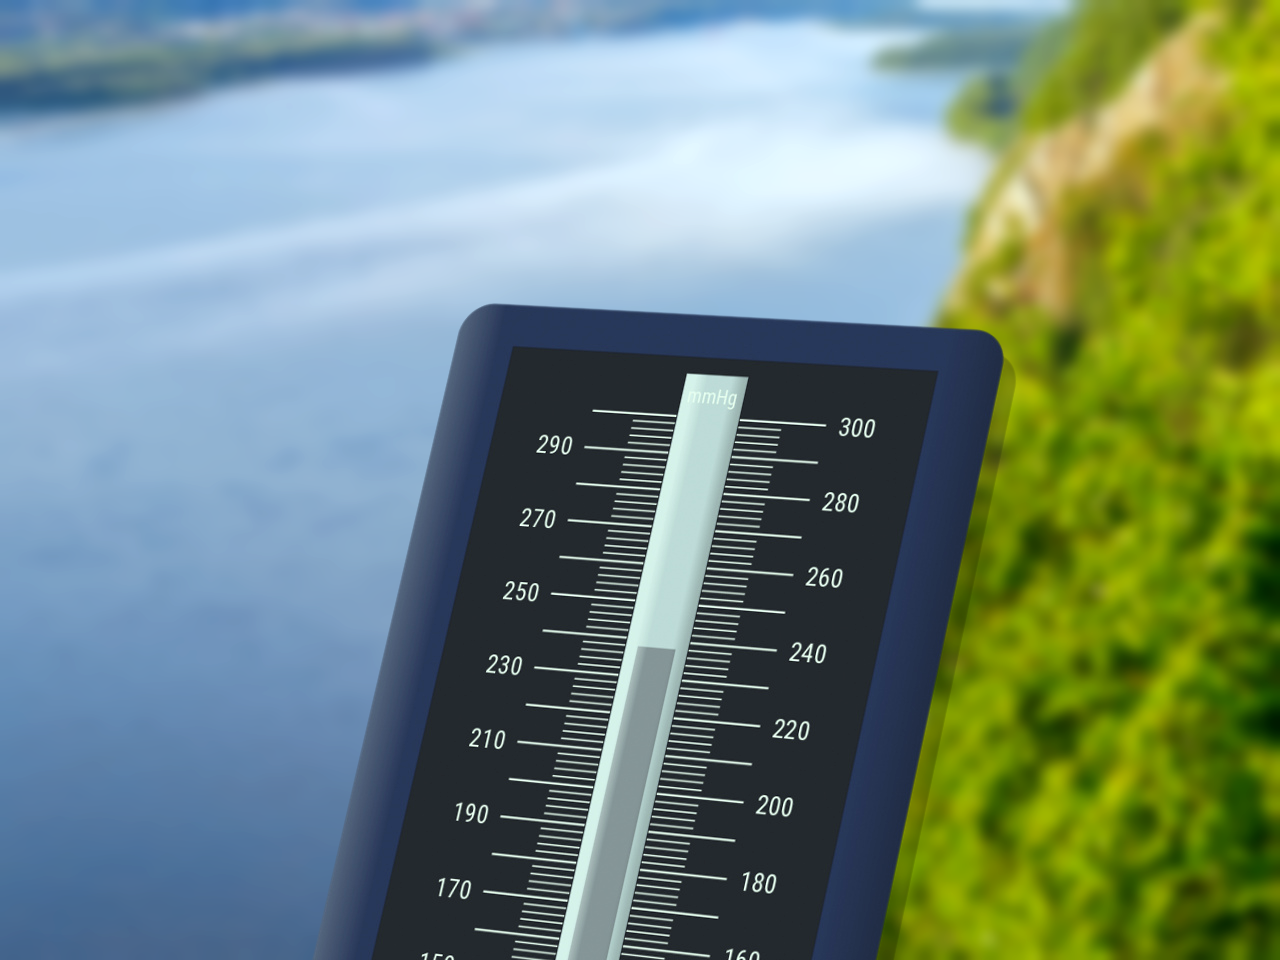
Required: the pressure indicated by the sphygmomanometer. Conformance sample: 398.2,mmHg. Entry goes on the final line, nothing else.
238,mmHg
